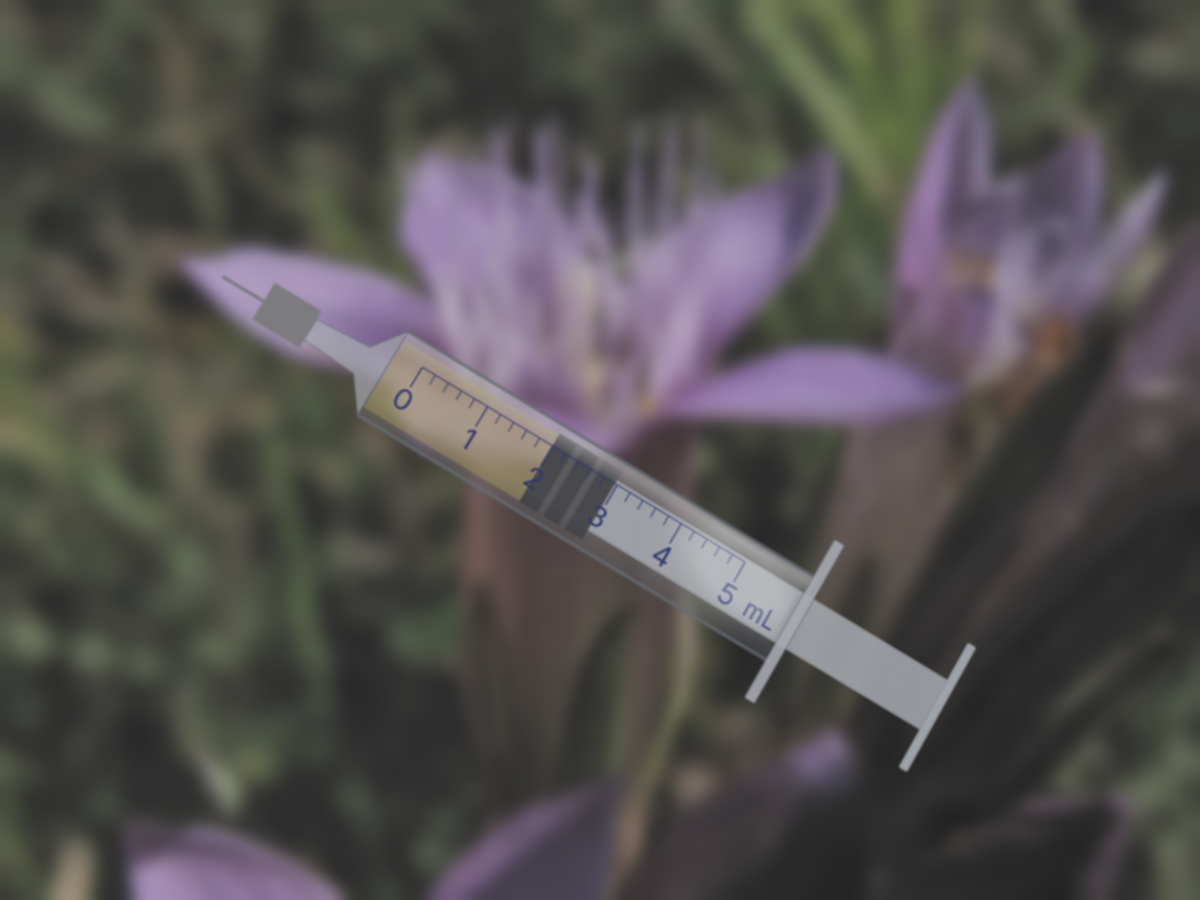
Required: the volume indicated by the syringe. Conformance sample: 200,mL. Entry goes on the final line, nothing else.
2,mL
